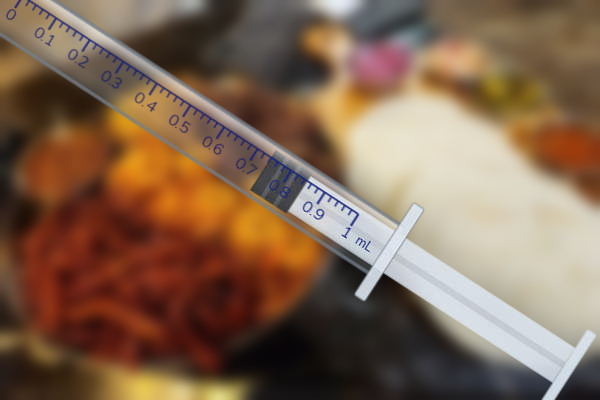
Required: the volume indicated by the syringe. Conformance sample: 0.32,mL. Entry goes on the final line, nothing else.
0.74,mL
